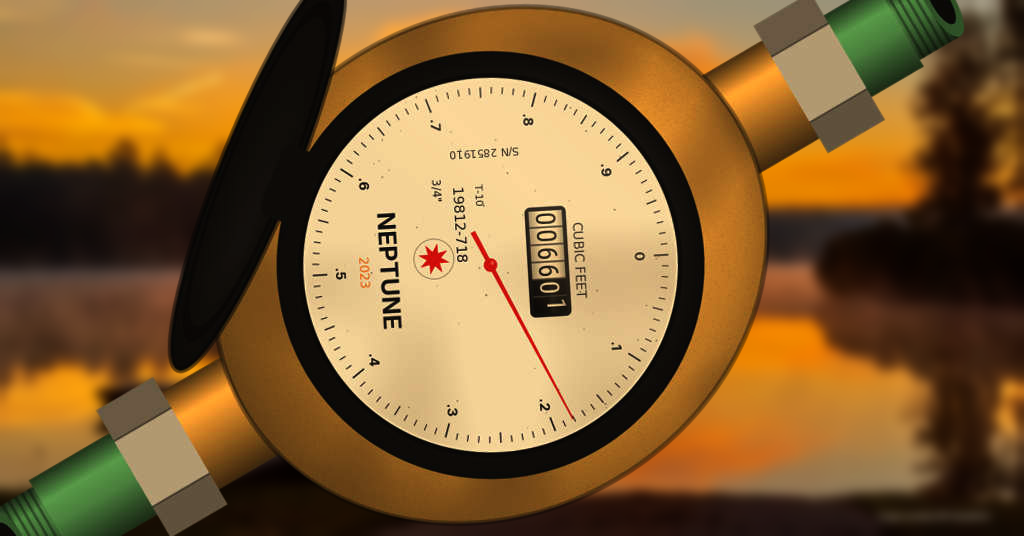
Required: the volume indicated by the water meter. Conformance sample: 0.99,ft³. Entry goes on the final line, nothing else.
6601.18,ft³
